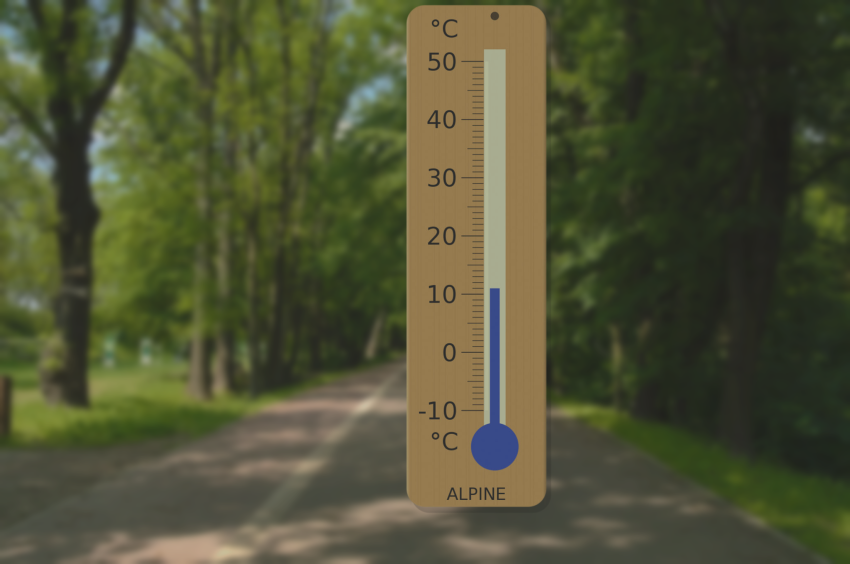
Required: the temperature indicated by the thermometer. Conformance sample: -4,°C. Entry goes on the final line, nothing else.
11,°C
